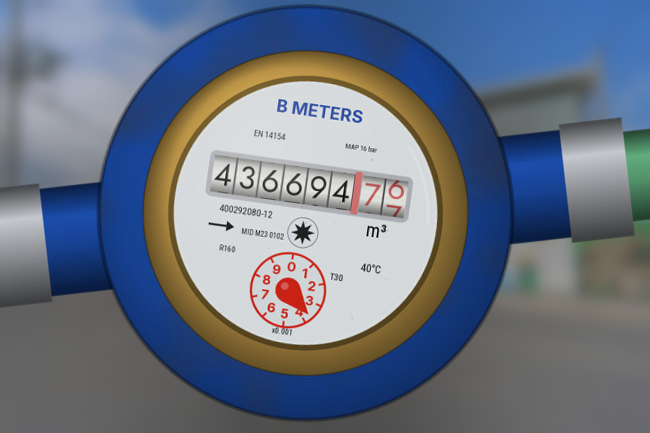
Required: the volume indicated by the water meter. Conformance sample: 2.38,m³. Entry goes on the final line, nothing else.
436694.763,m³
